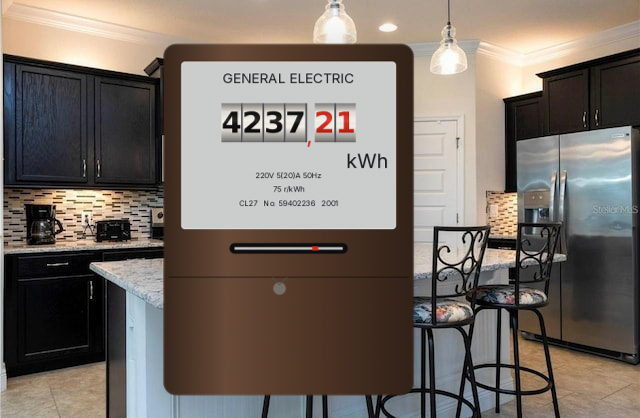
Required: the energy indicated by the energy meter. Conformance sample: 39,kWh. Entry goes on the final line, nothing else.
4237.21,kWh
